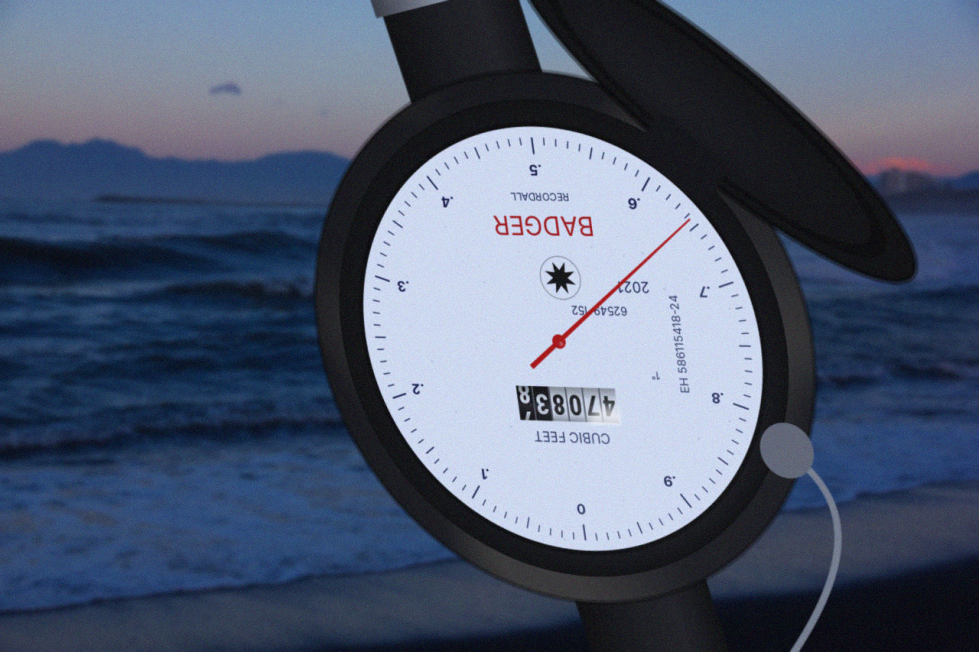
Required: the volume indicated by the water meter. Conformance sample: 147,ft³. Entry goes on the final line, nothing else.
470837.64,ft³
